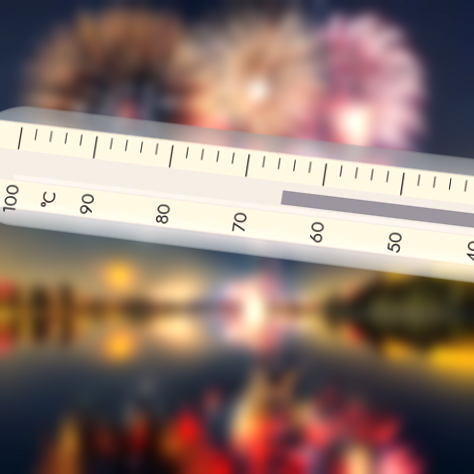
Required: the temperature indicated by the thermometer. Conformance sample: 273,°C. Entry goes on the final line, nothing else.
65,°C
